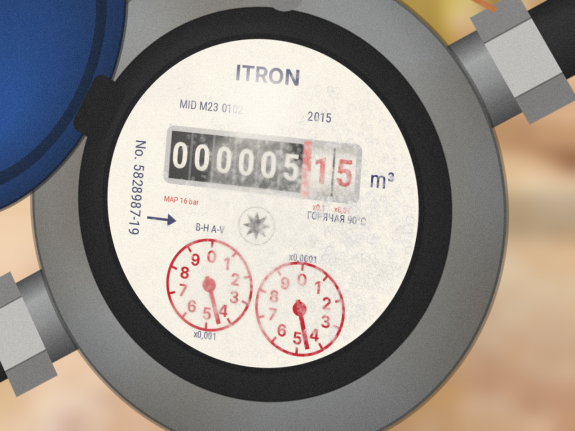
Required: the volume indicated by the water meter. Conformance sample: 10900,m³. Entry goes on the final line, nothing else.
5.1544,m³
